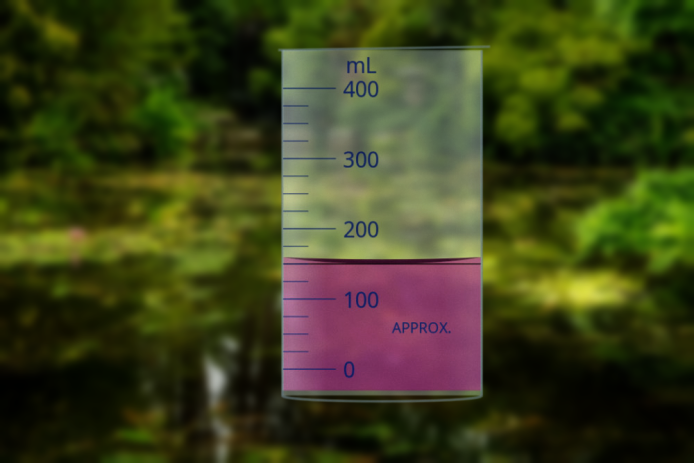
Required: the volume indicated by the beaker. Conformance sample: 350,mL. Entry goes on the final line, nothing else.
150,mL
